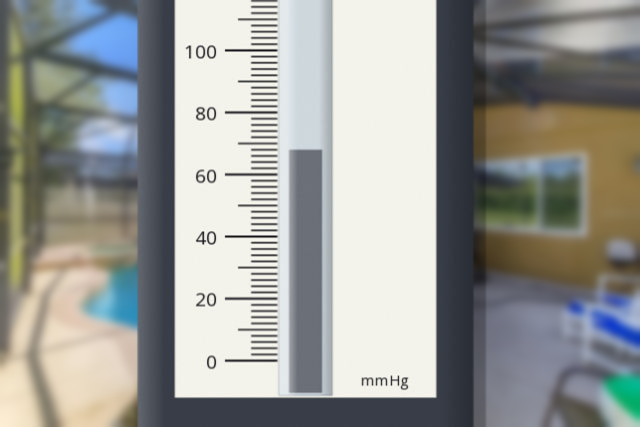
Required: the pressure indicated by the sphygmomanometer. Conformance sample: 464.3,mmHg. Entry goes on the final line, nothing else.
68,mmHg
